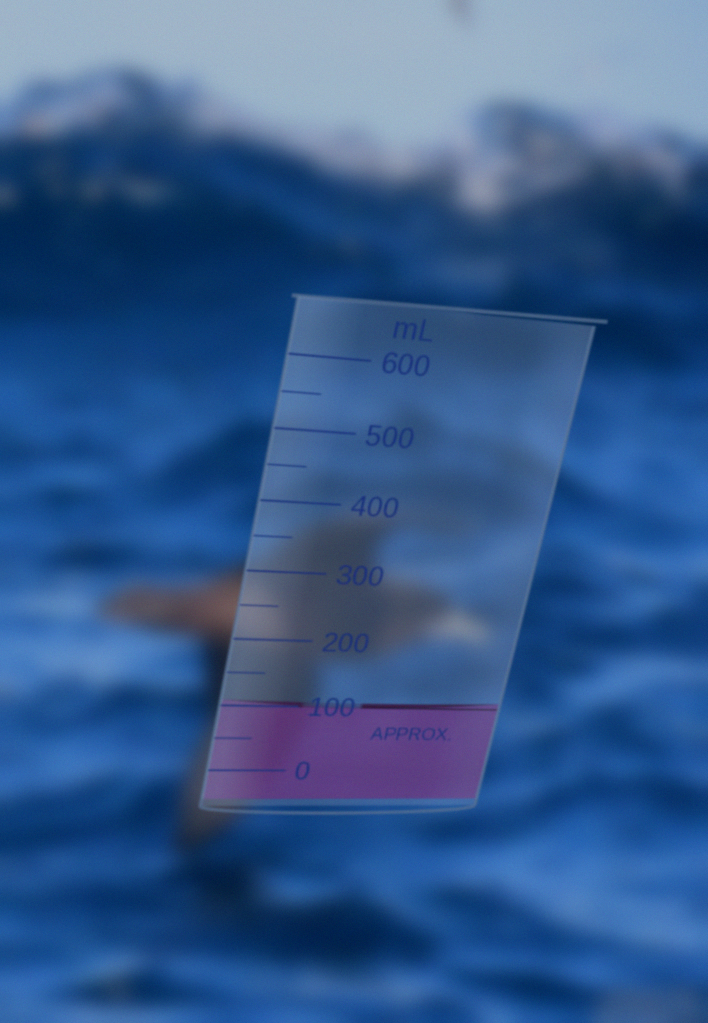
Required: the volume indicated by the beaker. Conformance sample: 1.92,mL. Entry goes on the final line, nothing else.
100,mL
